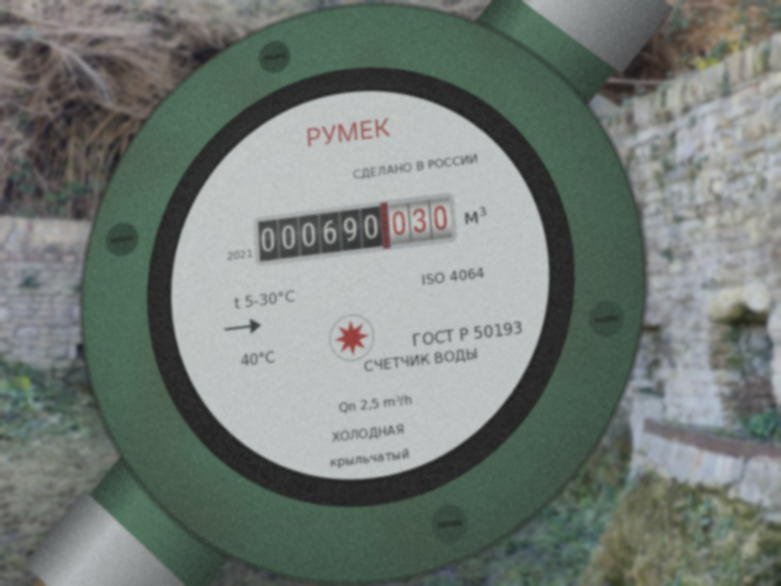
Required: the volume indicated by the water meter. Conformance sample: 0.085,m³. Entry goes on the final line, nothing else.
690.030,m³
